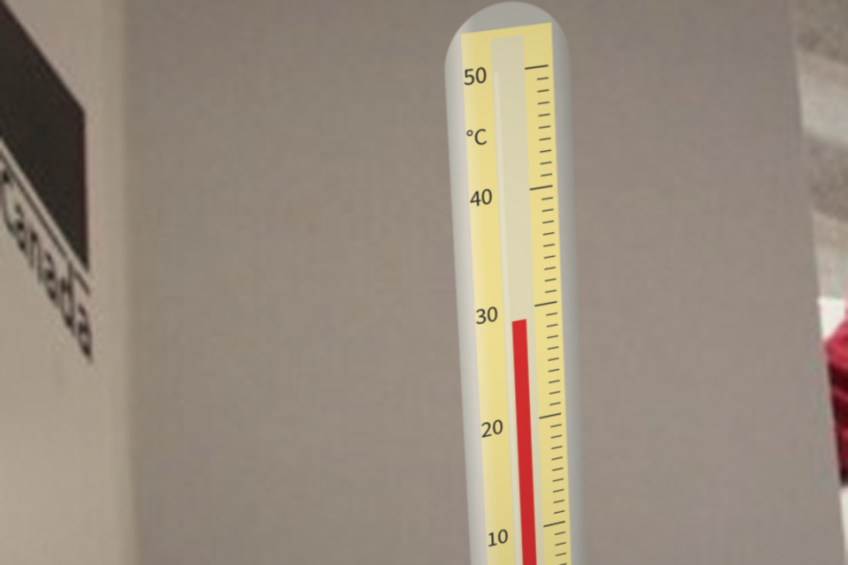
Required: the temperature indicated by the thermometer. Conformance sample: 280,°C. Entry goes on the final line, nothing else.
29,°C
